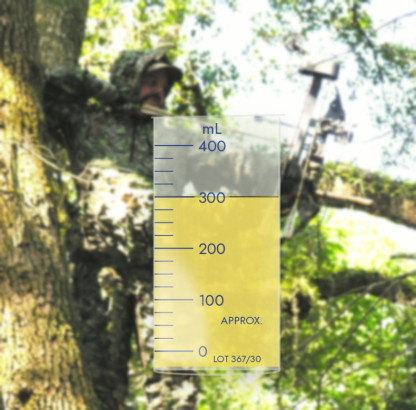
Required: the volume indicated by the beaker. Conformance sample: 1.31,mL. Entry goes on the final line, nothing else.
300,mL
